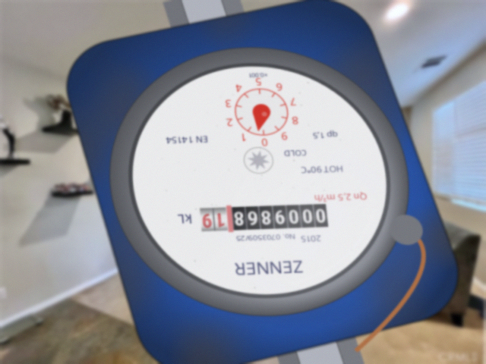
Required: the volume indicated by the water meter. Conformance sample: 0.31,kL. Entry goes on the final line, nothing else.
9868.190,kL
